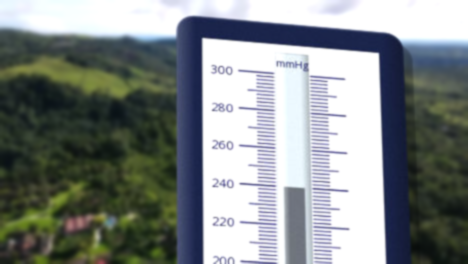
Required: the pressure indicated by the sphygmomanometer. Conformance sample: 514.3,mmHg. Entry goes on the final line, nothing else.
240,mmHg
